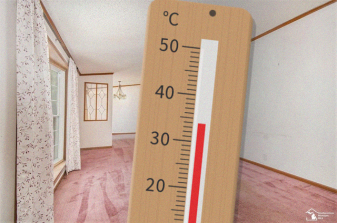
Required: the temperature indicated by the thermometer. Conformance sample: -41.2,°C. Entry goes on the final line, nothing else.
34,°C
